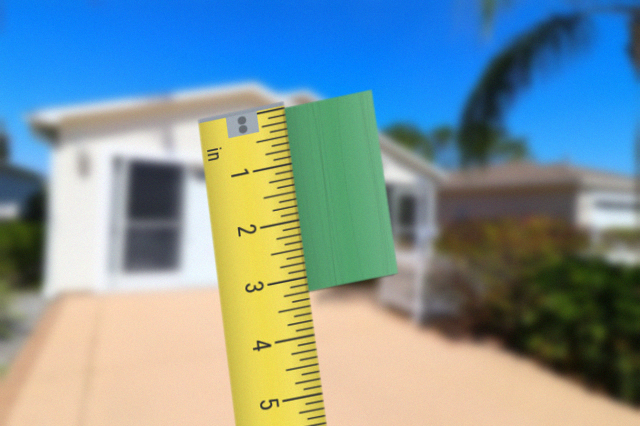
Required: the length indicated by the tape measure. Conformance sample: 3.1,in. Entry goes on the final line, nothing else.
3.25,in
